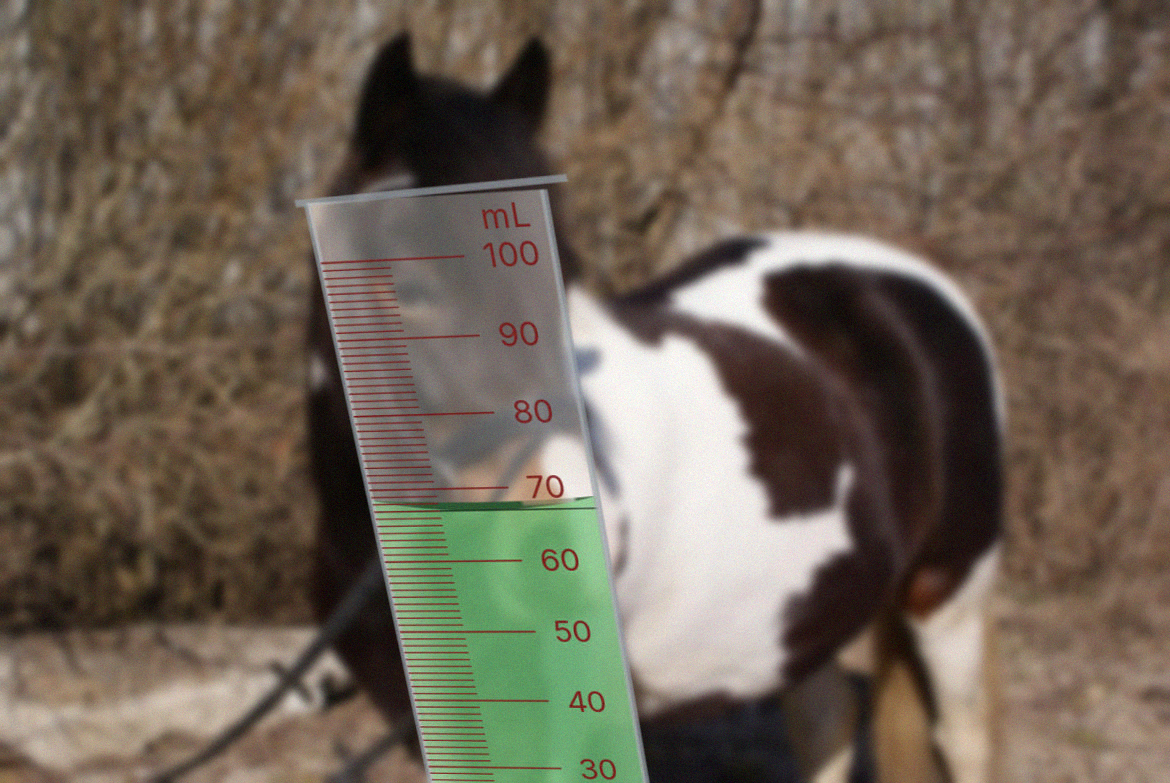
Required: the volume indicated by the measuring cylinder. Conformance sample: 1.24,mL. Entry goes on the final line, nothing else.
67,mL
